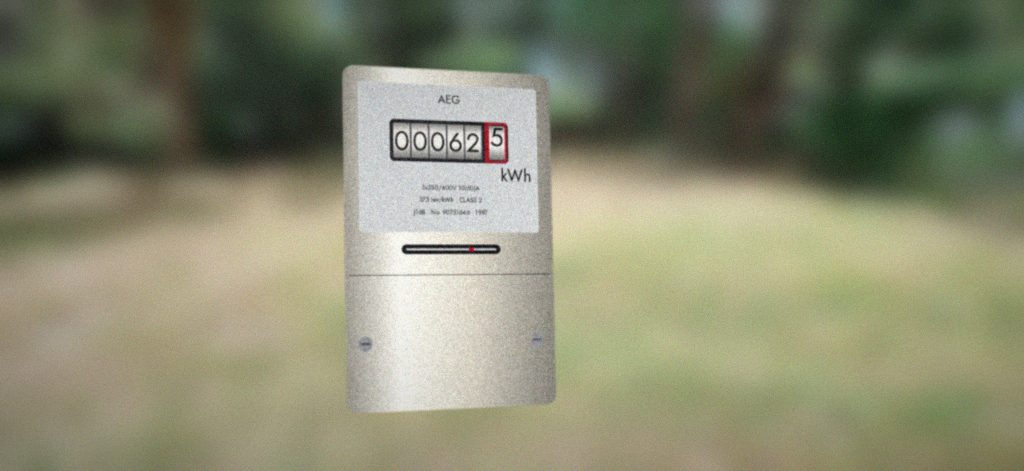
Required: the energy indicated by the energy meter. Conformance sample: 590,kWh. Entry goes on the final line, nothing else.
62.5,kWh
